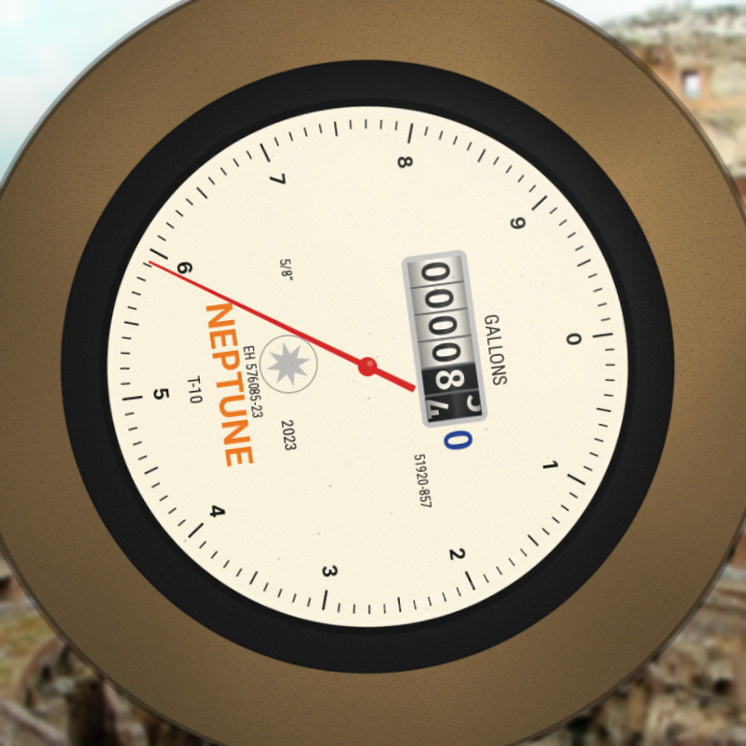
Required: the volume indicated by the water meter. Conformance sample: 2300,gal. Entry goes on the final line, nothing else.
835.9,gal
